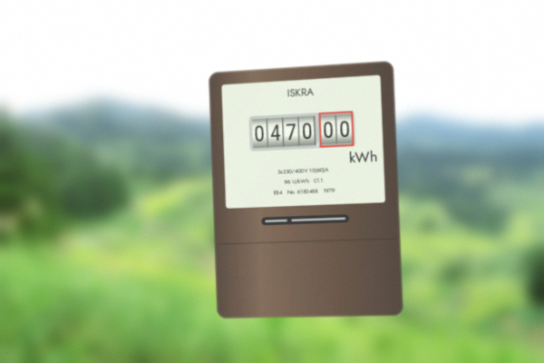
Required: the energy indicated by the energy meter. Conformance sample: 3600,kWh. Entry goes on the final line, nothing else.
470.00,kWh
